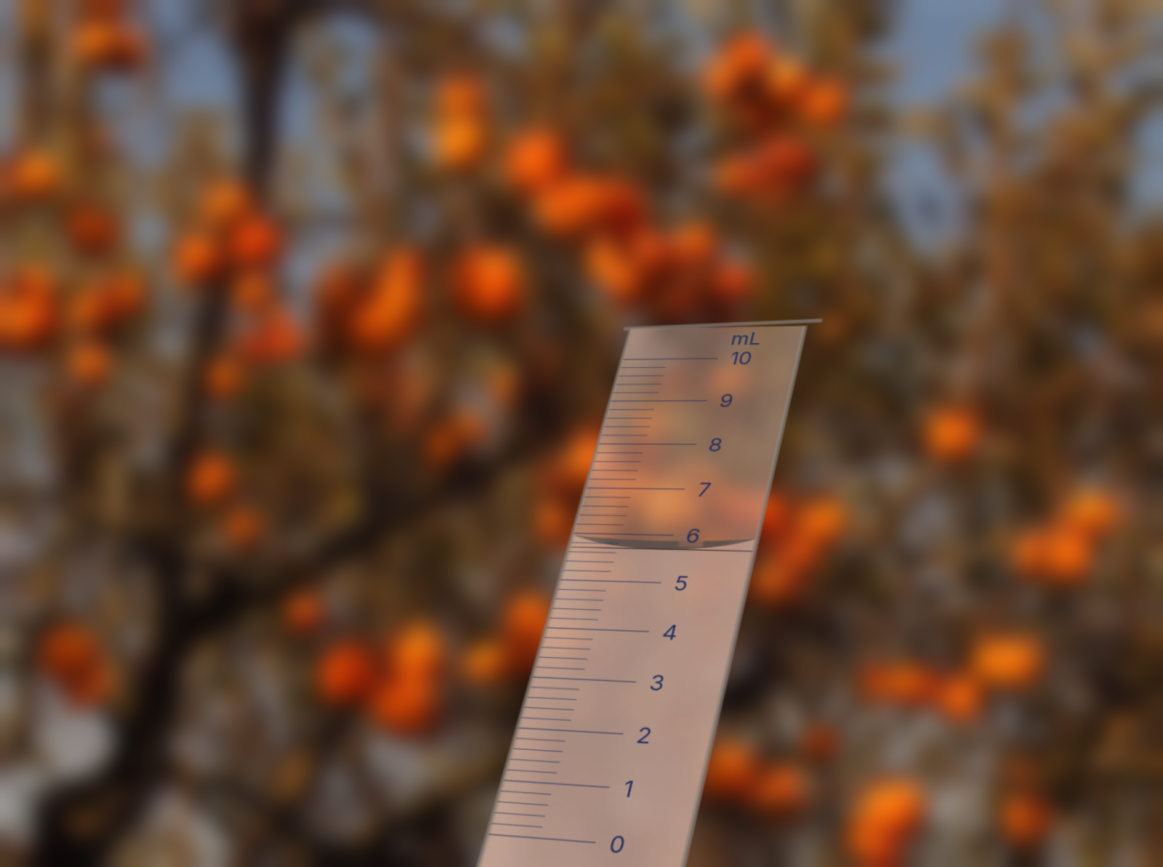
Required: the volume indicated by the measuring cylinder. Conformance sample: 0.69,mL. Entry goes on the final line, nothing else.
5.7,mL
